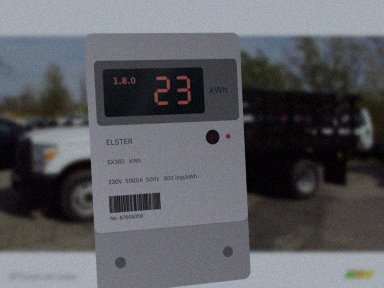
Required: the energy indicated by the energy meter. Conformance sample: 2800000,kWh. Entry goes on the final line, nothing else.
23,kWh
